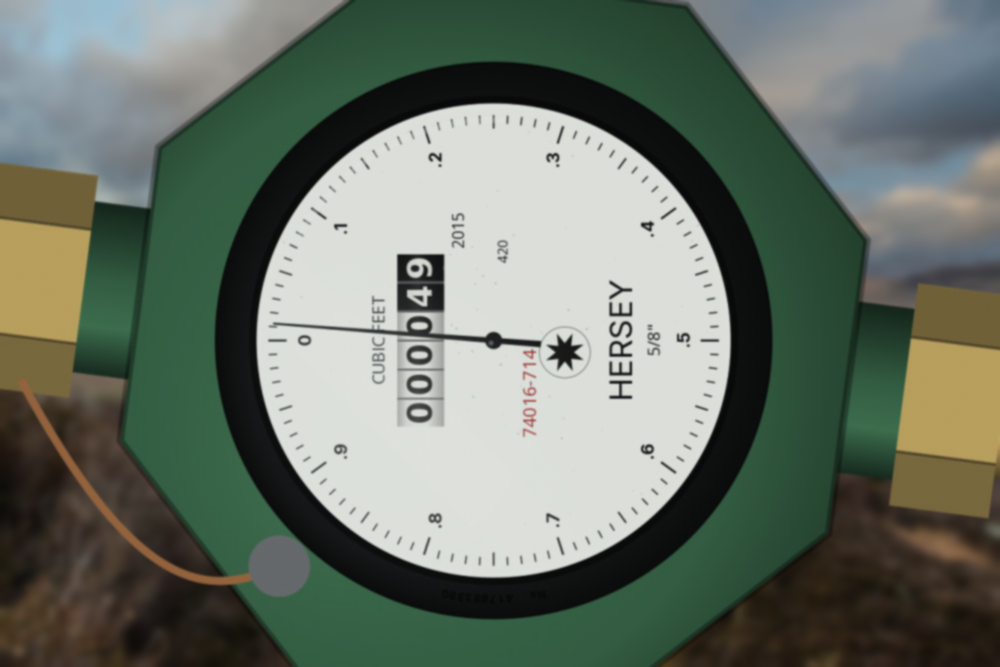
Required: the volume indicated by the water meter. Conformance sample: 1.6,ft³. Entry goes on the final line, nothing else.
49.01,ft³
